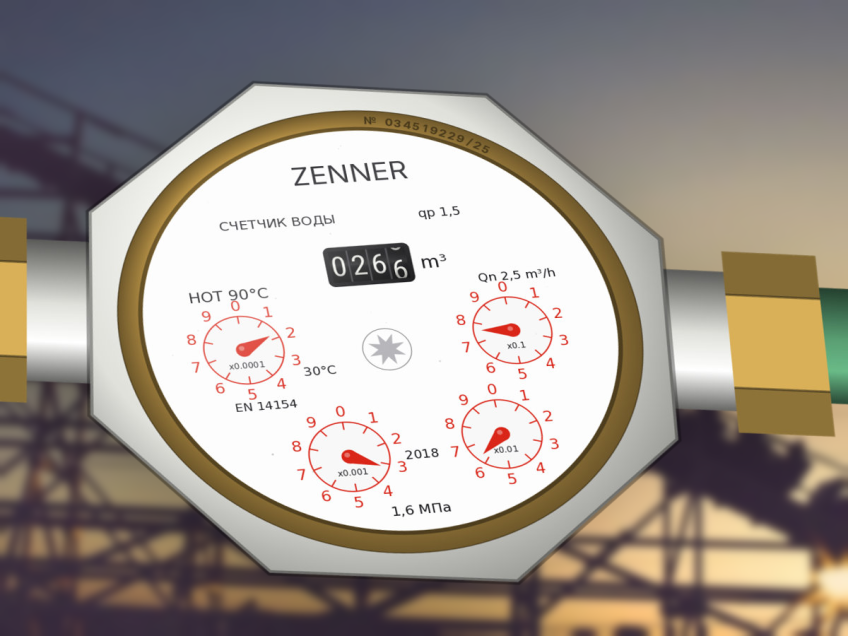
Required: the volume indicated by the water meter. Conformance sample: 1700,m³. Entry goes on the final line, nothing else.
265.7631,m³
